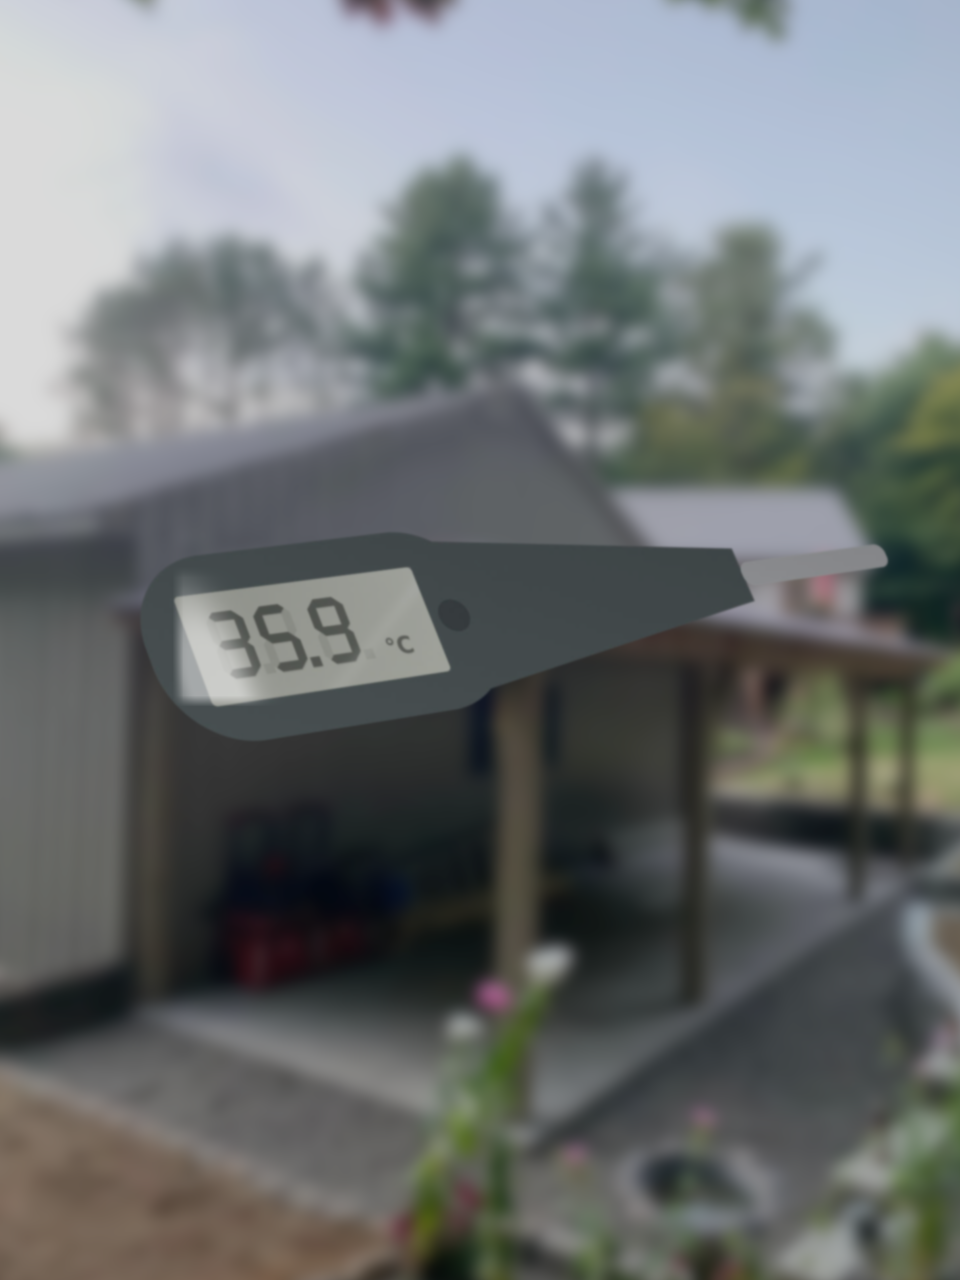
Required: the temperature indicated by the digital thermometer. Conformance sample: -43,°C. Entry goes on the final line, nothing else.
35.9,°C
